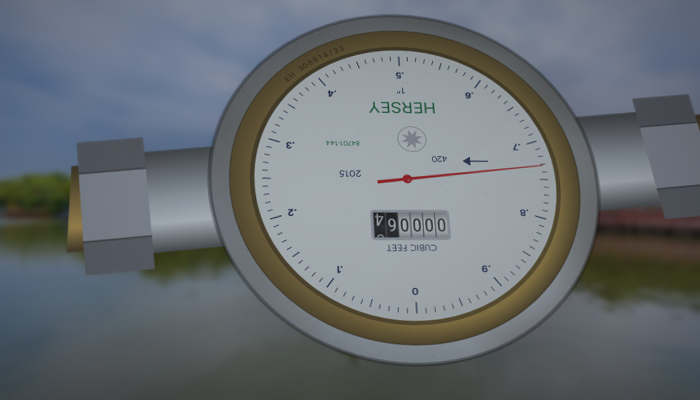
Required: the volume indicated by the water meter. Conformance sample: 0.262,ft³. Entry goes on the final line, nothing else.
63.73,ft³
